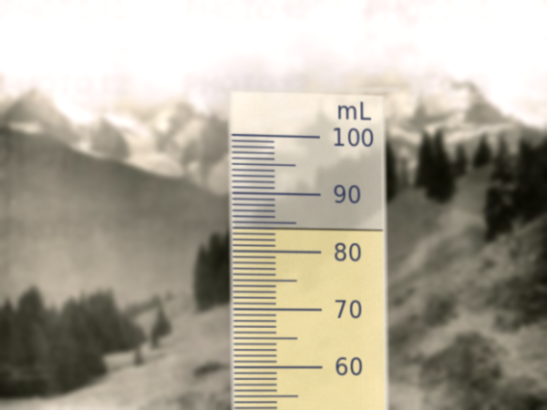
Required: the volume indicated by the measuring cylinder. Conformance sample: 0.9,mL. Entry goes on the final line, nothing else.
84,mL
